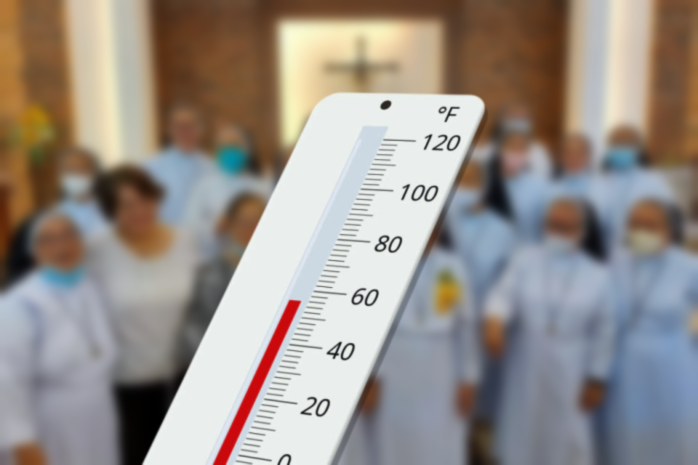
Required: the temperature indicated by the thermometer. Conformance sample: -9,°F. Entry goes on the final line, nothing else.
56,°F
